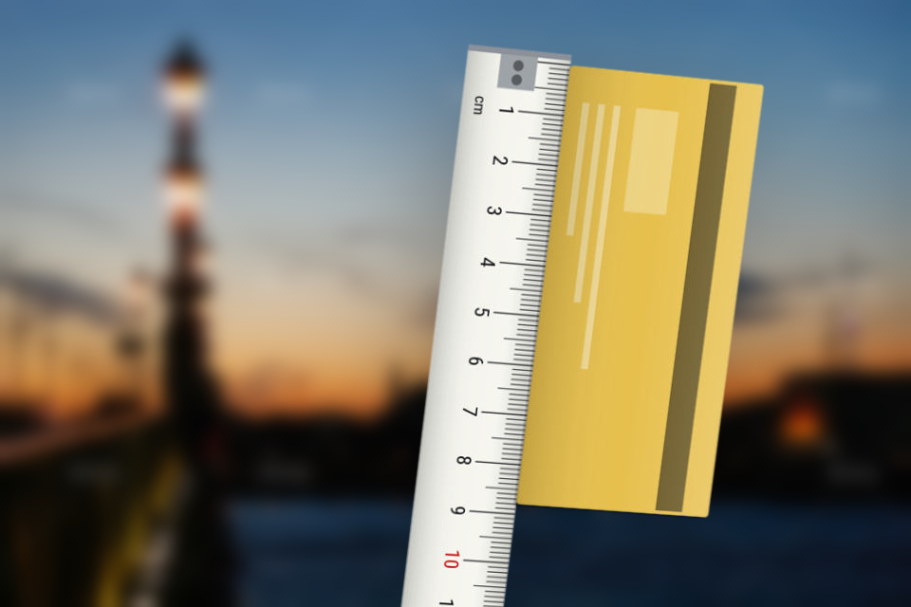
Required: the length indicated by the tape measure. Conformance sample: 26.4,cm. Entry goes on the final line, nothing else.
8.8,cm
